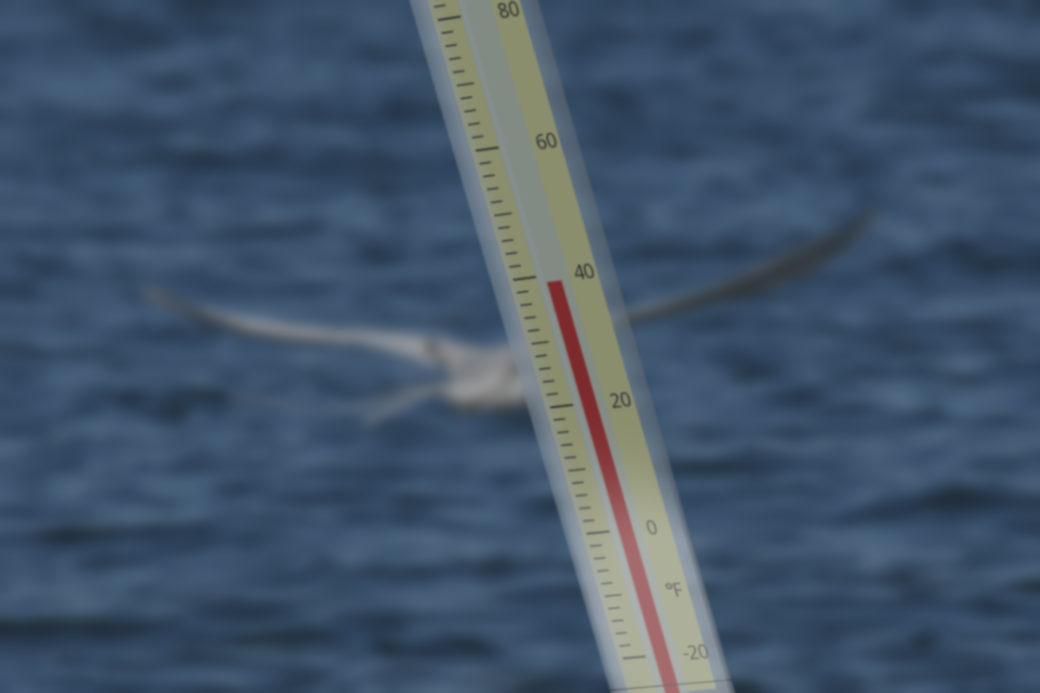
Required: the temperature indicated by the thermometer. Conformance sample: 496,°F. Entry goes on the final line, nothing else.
39,°F
